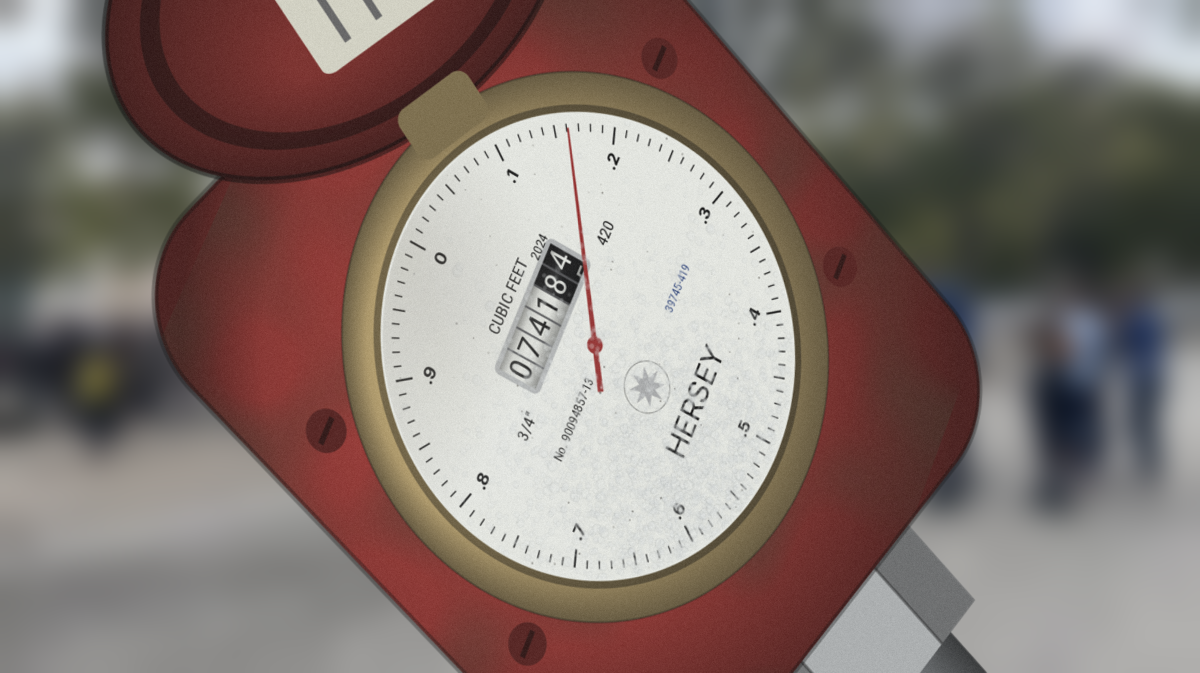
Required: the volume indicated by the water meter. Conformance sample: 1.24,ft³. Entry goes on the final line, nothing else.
74184.16,ft³
